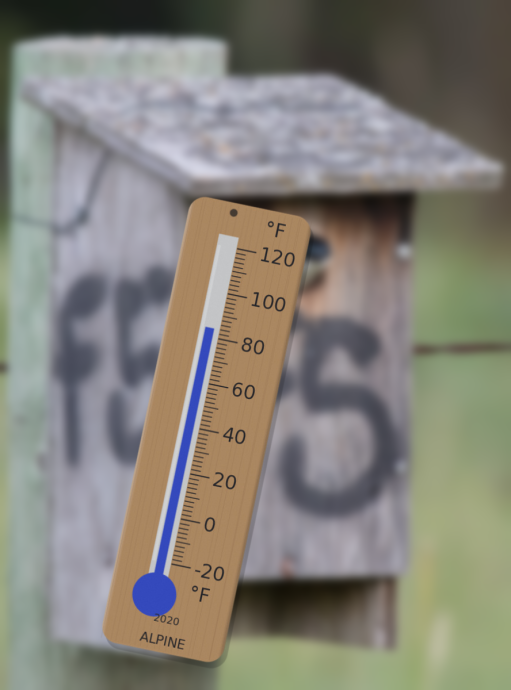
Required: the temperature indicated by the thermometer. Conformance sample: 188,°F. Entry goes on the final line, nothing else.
84,°F
